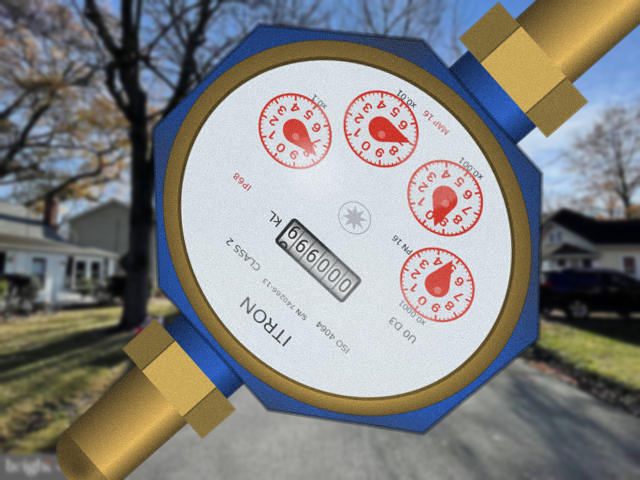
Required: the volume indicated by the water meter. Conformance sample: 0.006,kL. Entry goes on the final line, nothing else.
998.7694,kL
